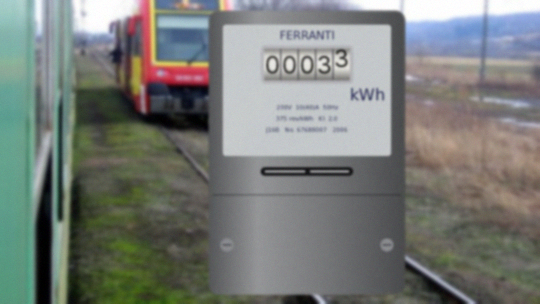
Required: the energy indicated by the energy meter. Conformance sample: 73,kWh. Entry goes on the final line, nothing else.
33,kWh
